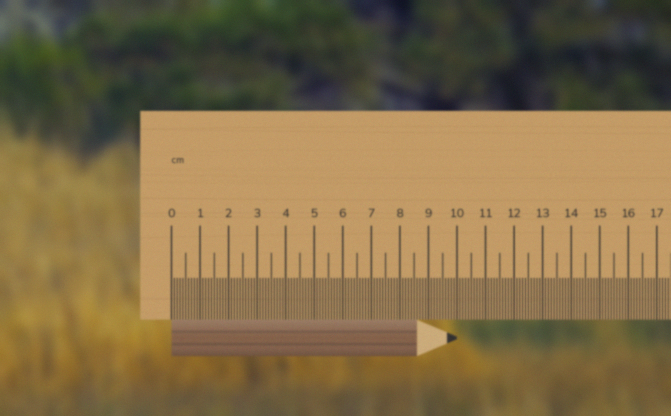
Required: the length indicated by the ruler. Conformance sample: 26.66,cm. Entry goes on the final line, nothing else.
10,cm
